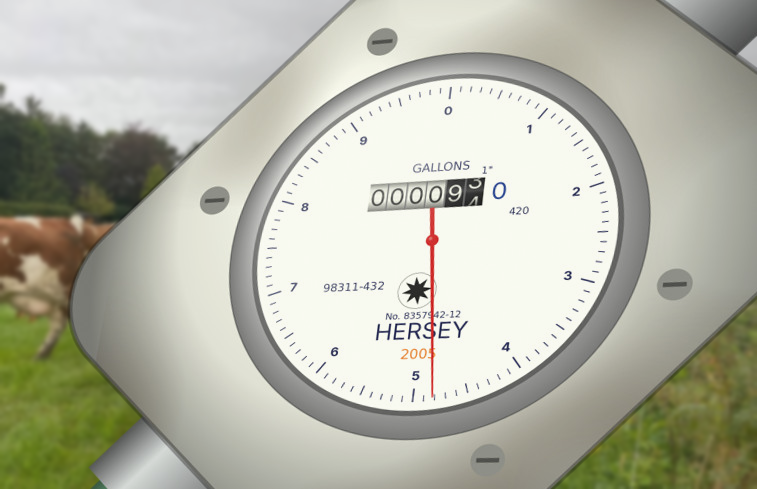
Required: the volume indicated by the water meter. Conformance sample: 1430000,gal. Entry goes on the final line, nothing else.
934.8,gal
